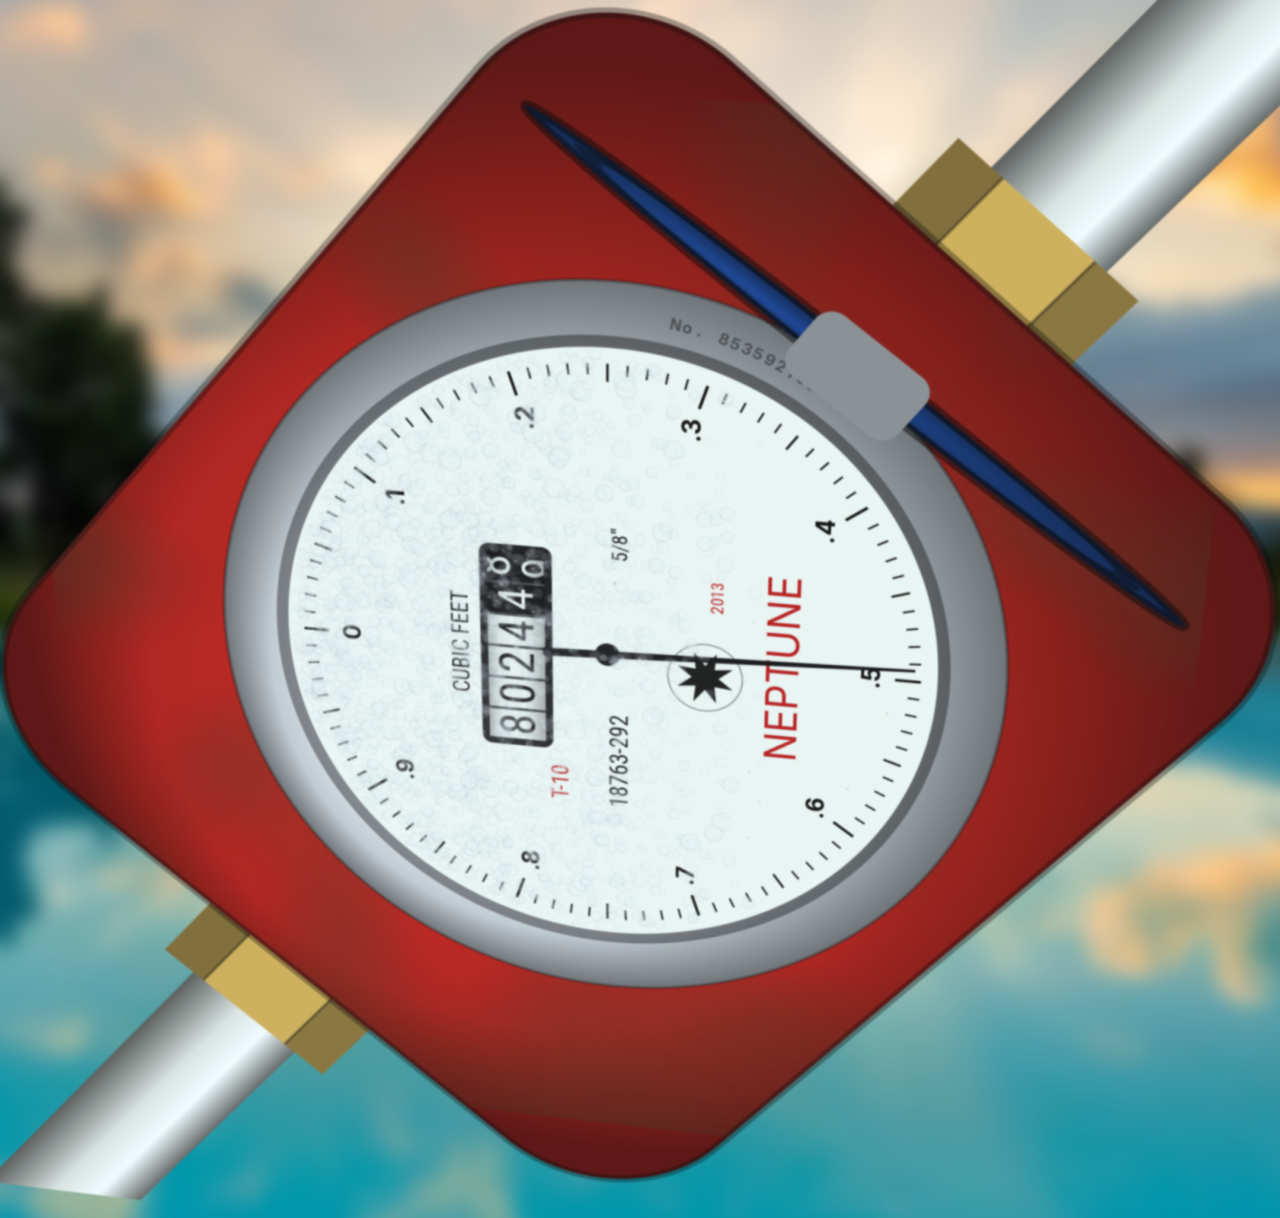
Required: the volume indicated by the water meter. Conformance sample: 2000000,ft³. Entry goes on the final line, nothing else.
802448.49,ft³
